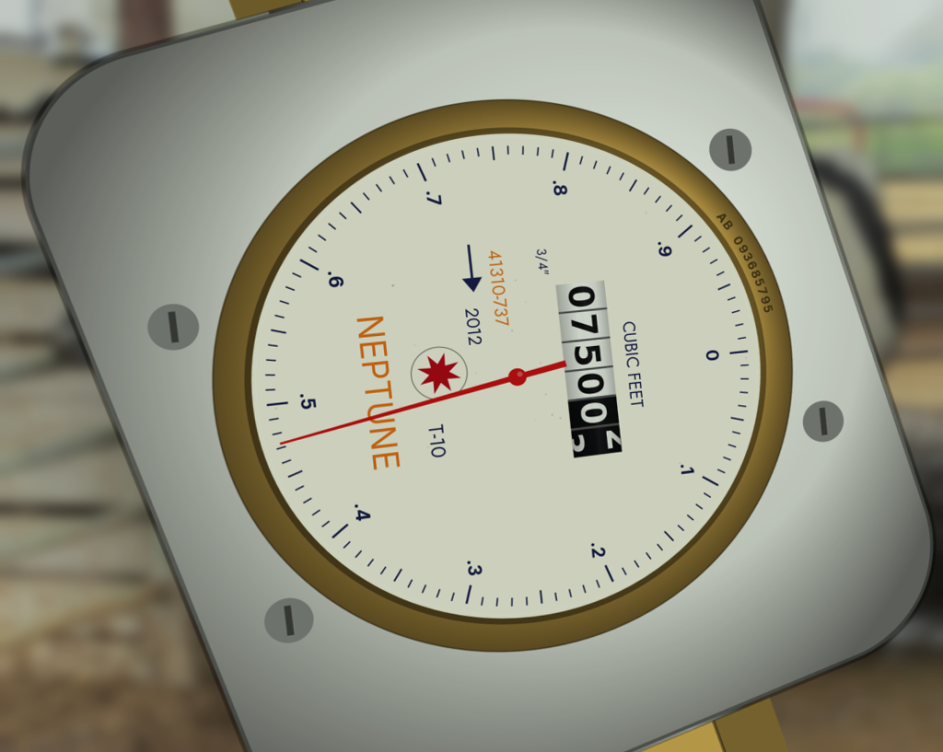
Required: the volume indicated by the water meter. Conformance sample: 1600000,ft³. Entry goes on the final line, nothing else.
75002.47,ft³
